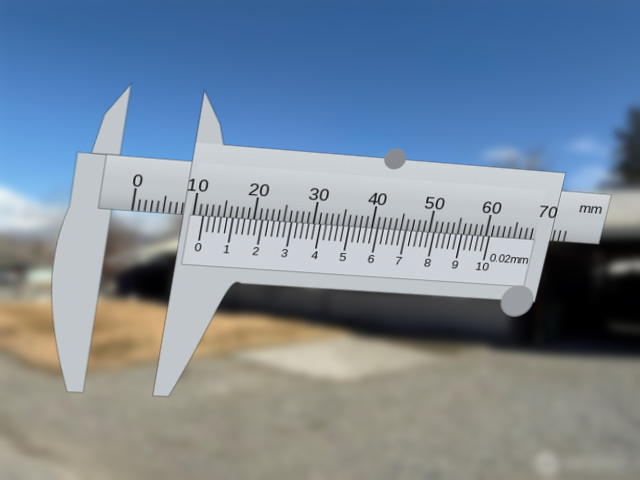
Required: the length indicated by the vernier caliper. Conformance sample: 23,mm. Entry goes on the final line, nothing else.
11.6,mm
